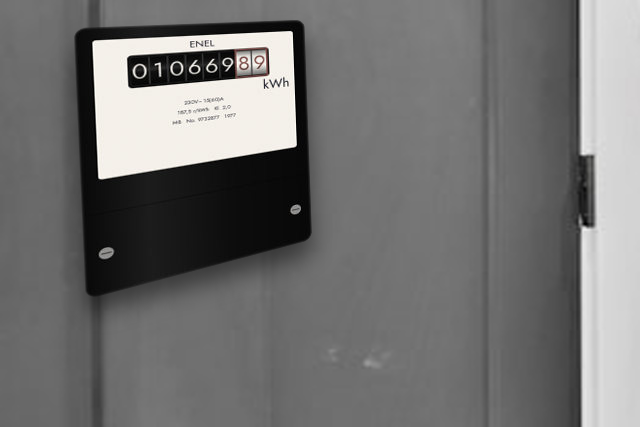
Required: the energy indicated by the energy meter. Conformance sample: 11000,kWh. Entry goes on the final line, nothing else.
10669.89,kWh
